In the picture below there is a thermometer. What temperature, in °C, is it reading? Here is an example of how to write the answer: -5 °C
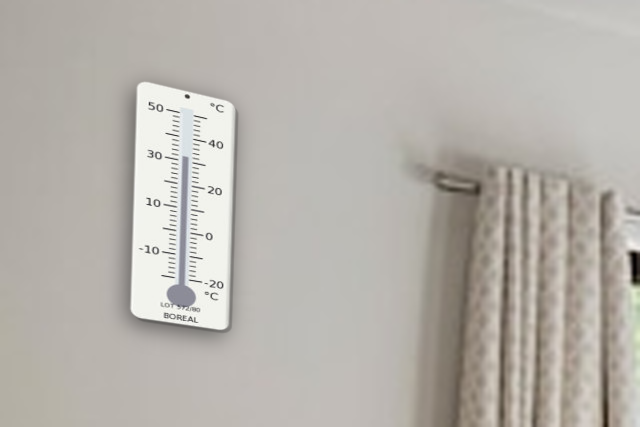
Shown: 32 °C
